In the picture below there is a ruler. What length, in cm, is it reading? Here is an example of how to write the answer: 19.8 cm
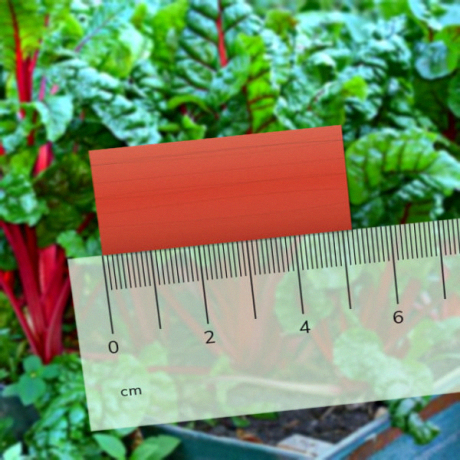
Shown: 5.2 cm
